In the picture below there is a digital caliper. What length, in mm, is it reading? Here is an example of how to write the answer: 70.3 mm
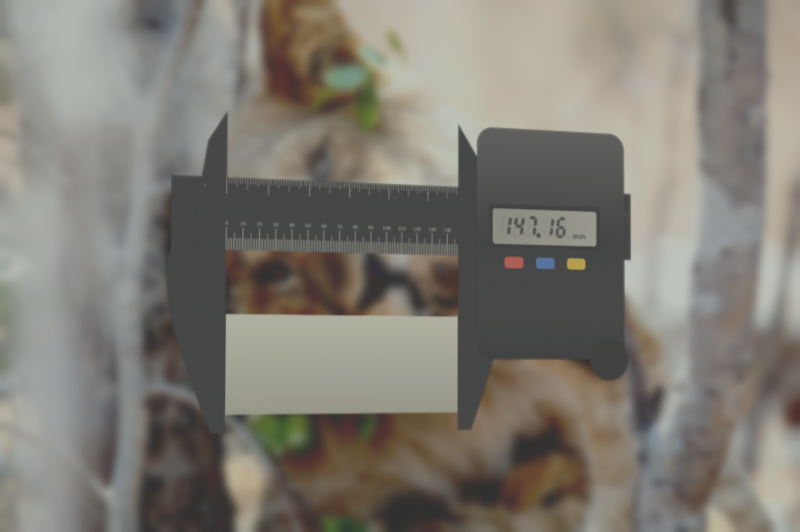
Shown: 147.16 mm
